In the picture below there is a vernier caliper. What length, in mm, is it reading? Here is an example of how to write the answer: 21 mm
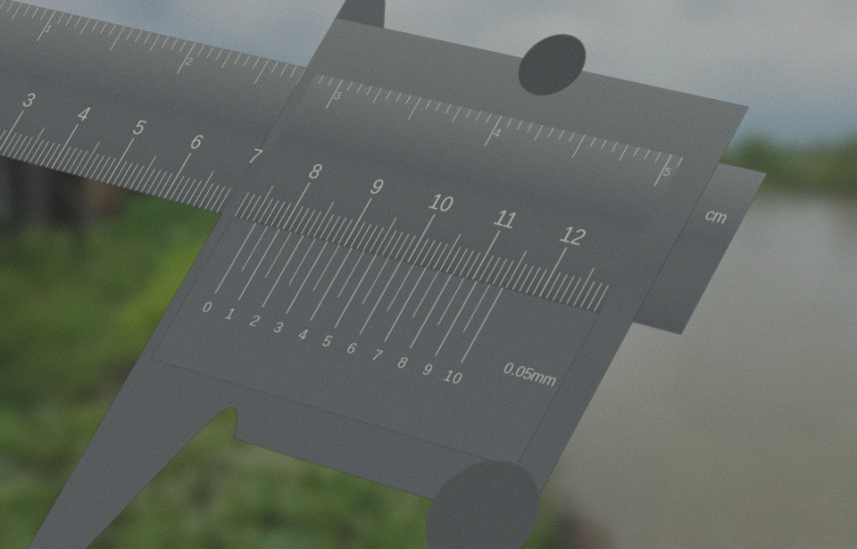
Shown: 75.6 mm
